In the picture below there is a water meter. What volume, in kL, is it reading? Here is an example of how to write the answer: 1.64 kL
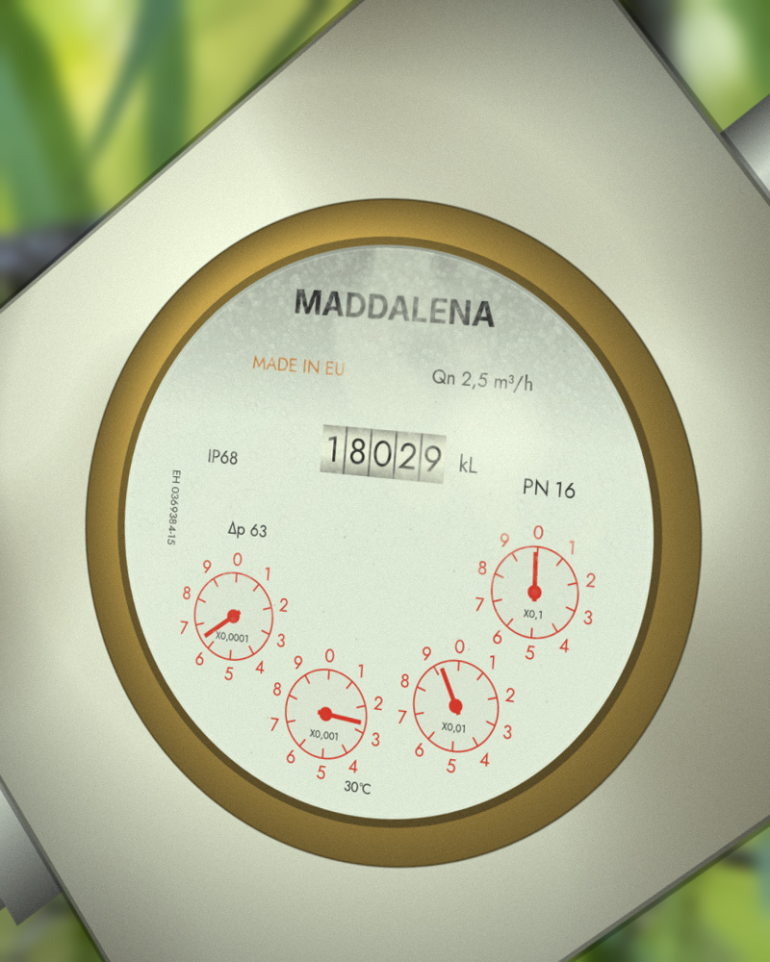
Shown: 18028.9926 kL
